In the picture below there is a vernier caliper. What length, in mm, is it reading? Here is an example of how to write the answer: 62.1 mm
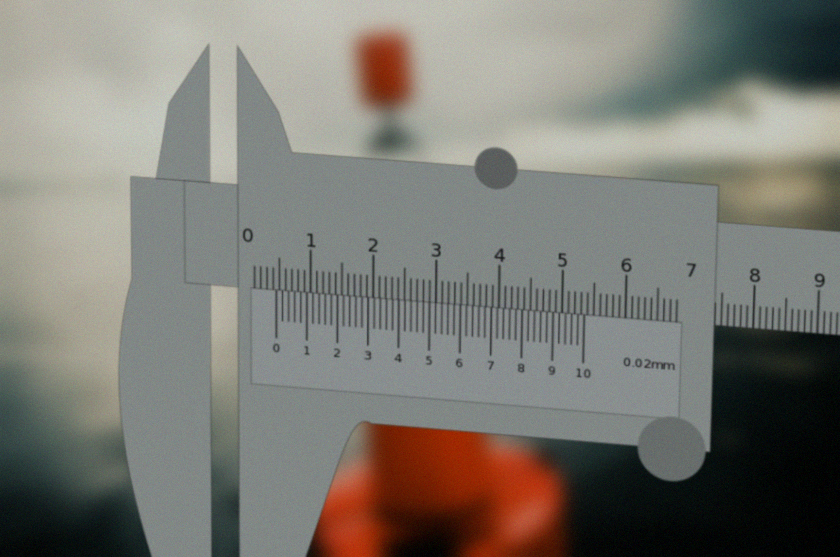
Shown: 4.5 mm
